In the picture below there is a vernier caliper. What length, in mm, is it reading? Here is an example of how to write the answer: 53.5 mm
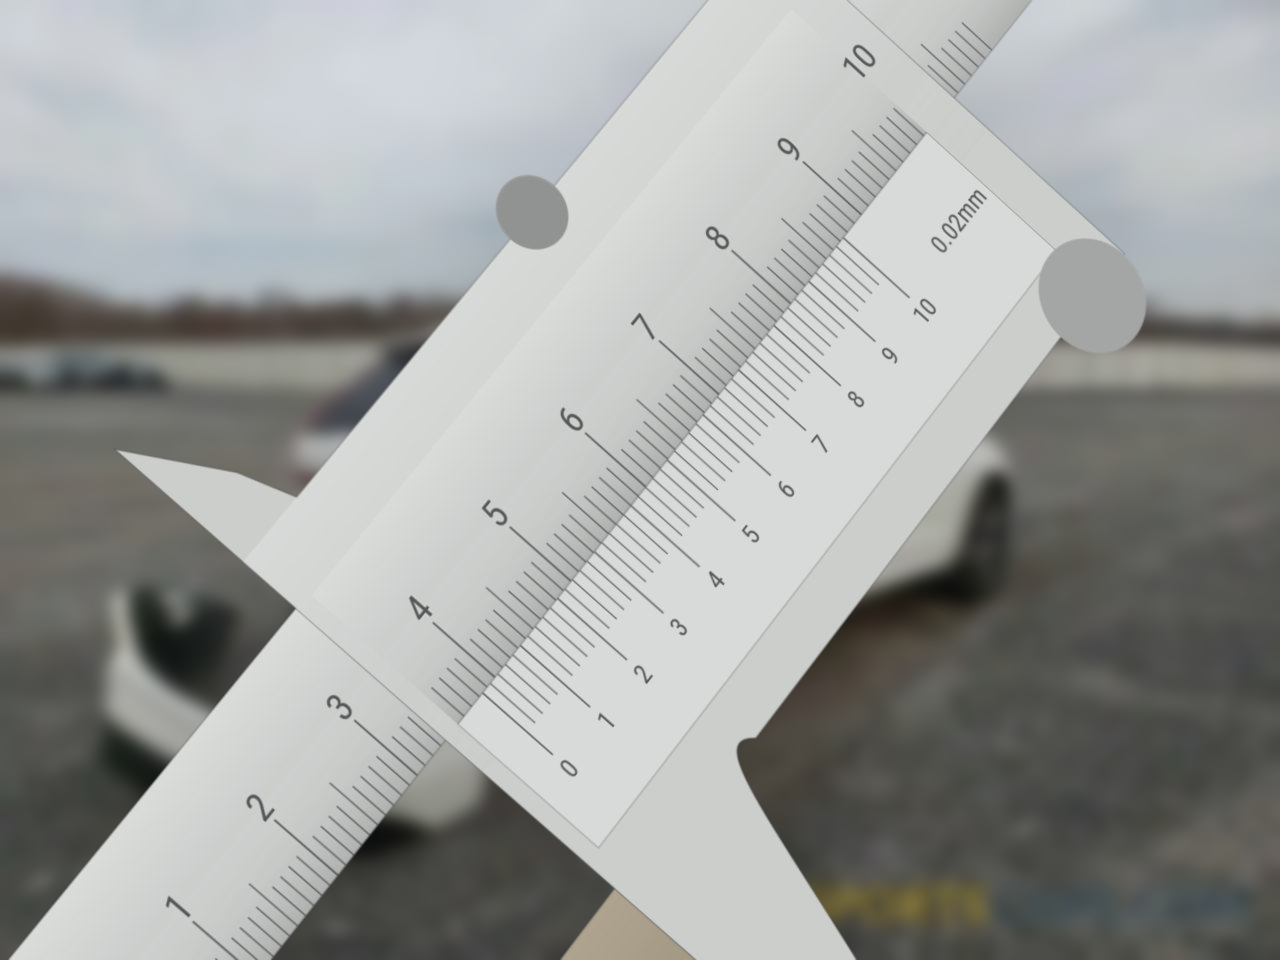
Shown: 38.4 mm
